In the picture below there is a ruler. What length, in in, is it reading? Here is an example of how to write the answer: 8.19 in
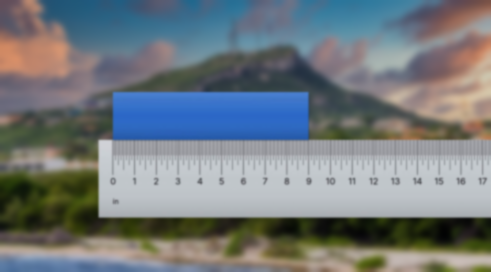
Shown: 9 in
